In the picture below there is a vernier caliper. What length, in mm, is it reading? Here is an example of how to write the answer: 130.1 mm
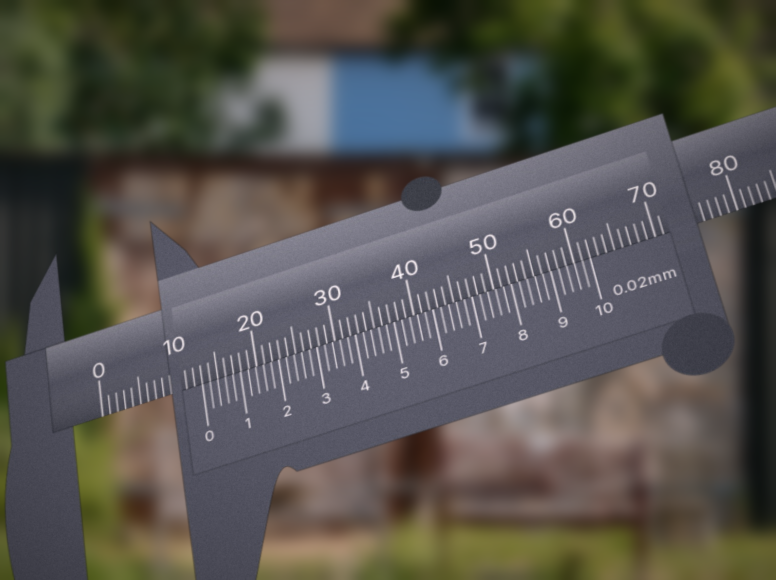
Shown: 13.0 mm
